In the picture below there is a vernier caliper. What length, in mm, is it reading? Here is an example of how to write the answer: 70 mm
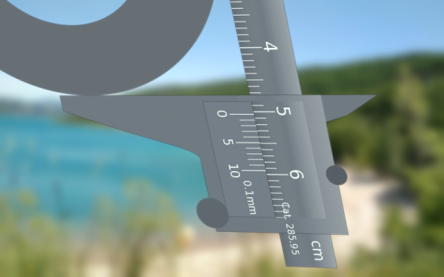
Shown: 50.4 mm
